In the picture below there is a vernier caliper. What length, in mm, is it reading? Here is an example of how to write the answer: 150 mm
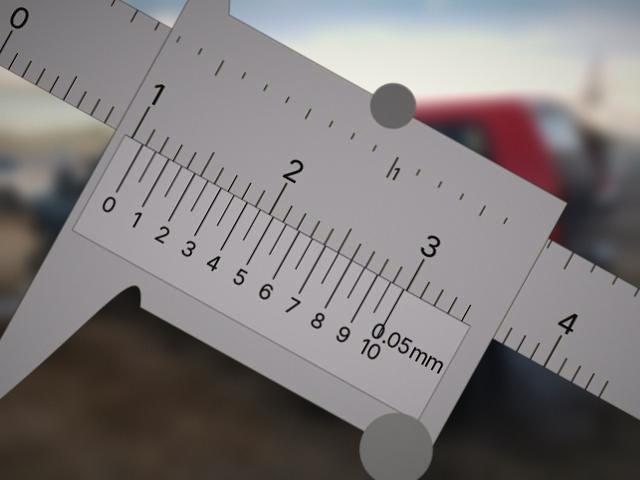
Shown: 10.8 mm
